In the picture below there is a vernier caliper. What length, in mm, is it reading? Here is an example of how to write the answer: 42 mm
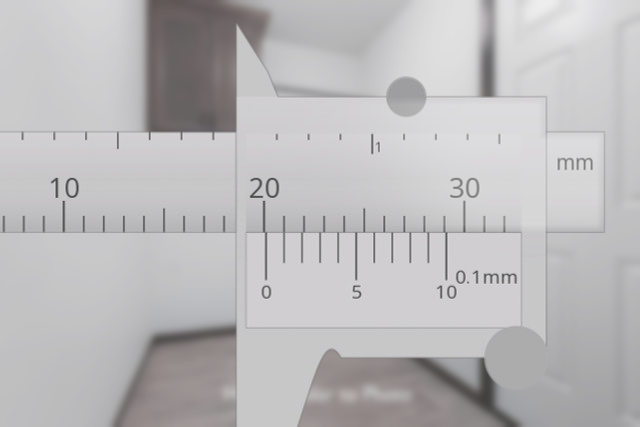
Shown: 20.1 mm
